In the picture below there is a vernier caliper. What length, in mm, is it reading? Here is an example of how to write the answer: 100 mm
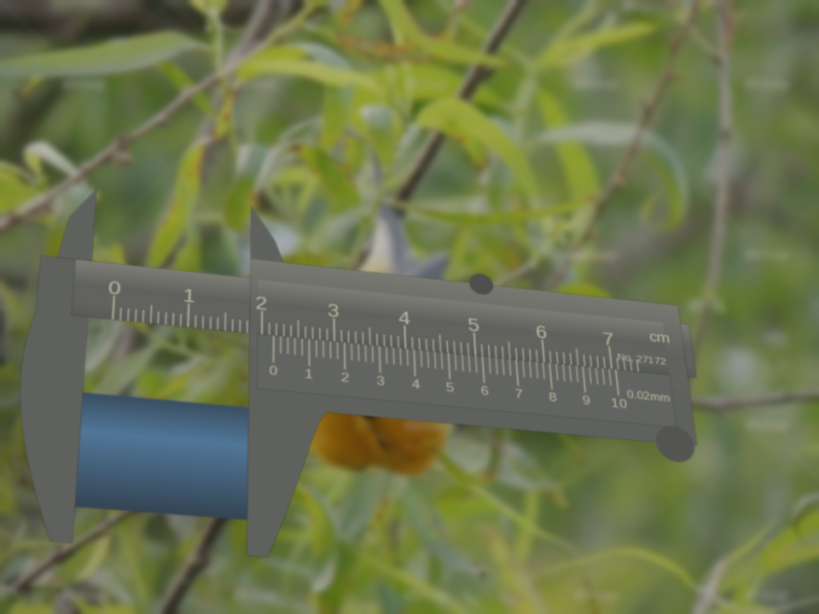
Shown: 21.6 mm
